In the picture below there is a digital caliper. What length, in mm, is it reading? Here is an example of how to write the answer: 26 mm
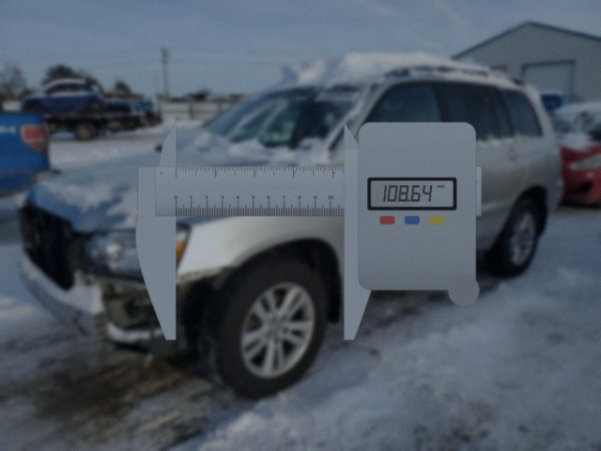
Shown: 108.64 mm
